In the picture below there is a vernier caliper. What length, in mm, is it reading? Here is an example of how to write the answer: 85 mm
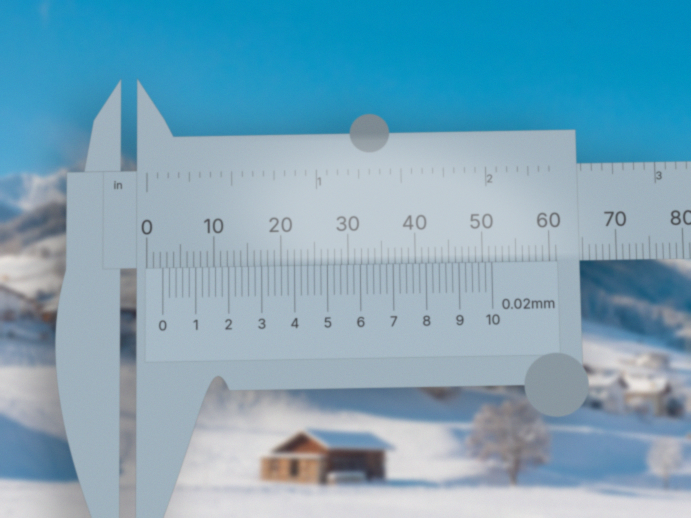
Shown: 2.4 mm
